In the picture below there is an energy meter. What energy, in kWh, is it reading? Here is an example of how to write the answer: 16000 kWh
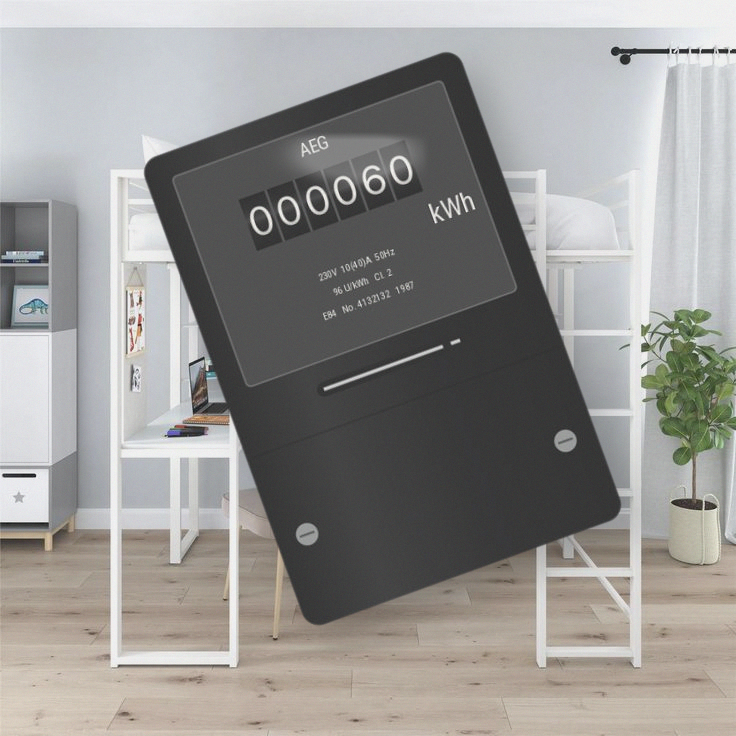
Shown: 60 kWh
